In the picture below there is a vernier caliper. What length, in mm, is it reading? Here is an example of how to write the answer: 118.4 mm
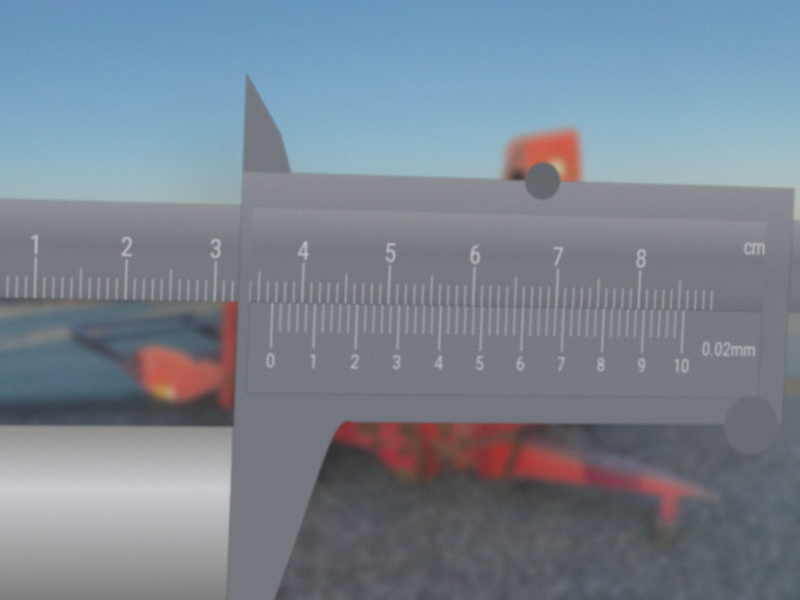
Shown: 36.6 mm
